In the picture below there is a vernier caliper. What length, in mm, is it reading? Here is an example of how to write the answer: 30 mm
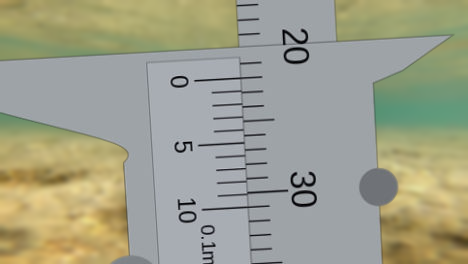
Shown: 22.0 mm
